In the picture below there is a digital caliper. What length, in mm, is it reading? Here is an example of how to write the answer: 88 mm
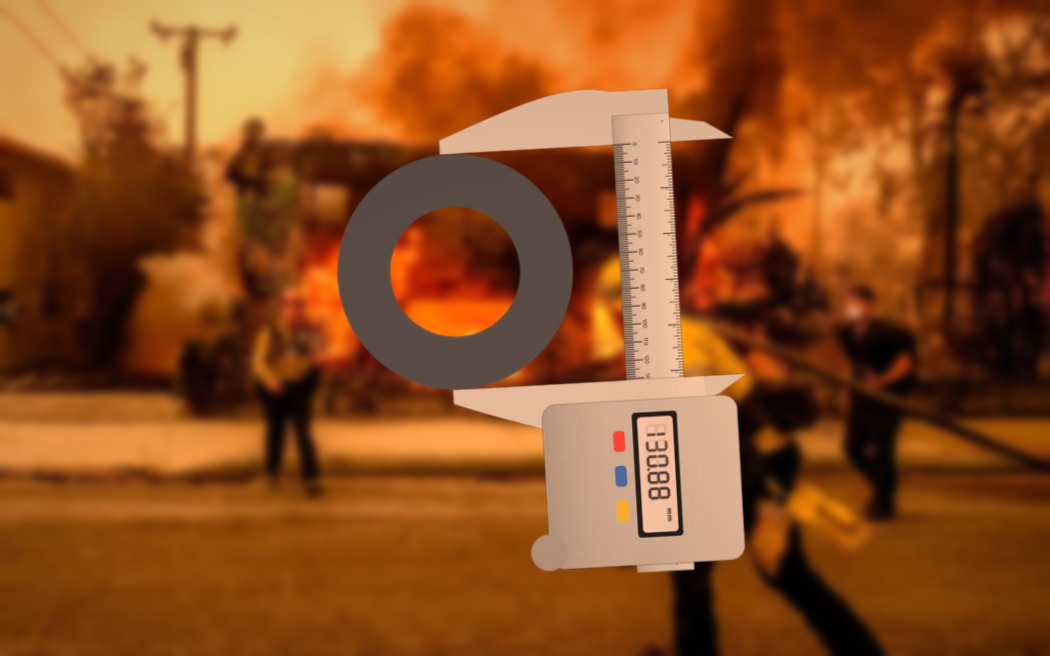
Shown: 130.88 mm
